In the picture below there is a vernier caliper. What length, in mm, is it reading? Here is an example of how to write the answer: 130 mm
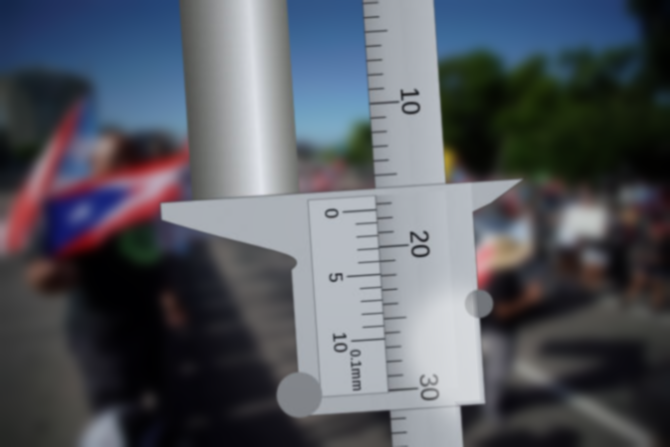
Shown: 17.4 mm
